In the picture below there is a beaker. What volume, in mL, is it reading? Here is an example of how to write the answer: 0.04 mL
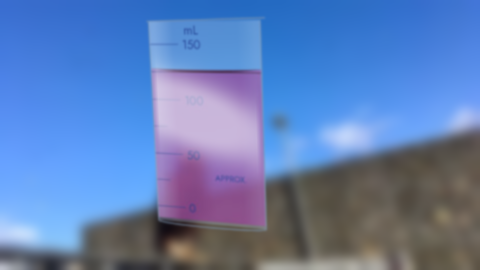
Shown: 125 mL
